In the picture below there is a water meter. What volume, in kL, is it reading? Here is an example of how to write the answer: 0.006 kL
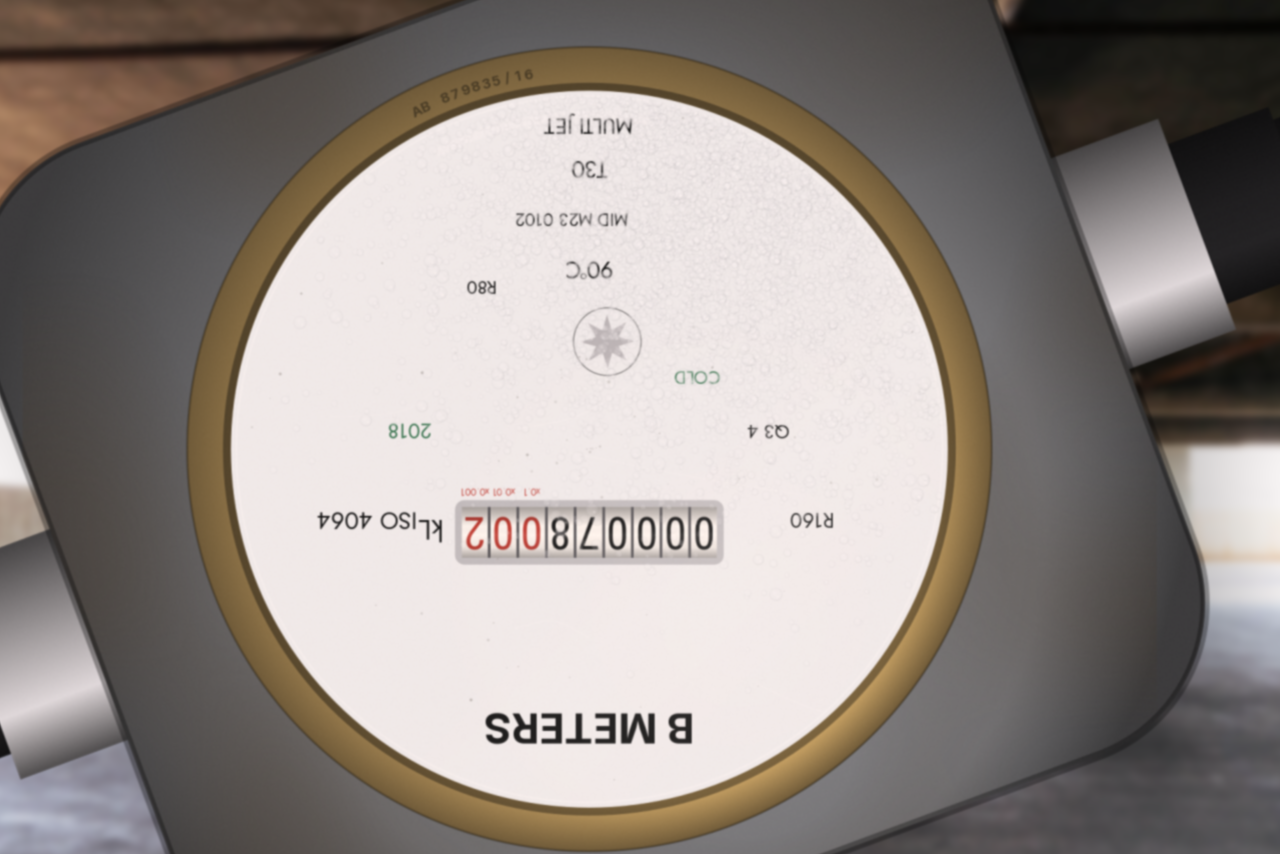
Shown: 78.002 kL
